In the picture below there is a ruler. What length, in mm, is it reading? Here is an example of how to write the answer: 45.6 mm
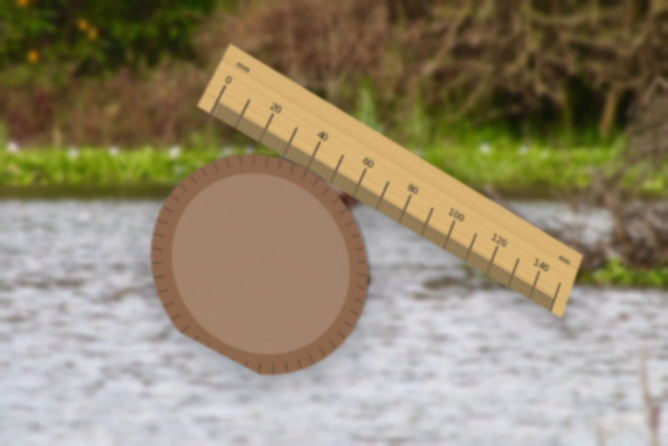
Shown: 80 mm
